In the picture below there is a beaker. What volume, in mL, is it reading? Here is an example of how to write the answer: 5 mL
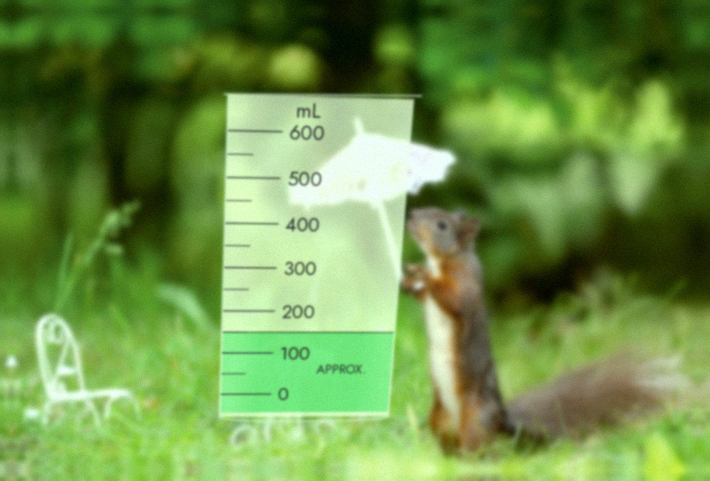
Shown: 150 mL
